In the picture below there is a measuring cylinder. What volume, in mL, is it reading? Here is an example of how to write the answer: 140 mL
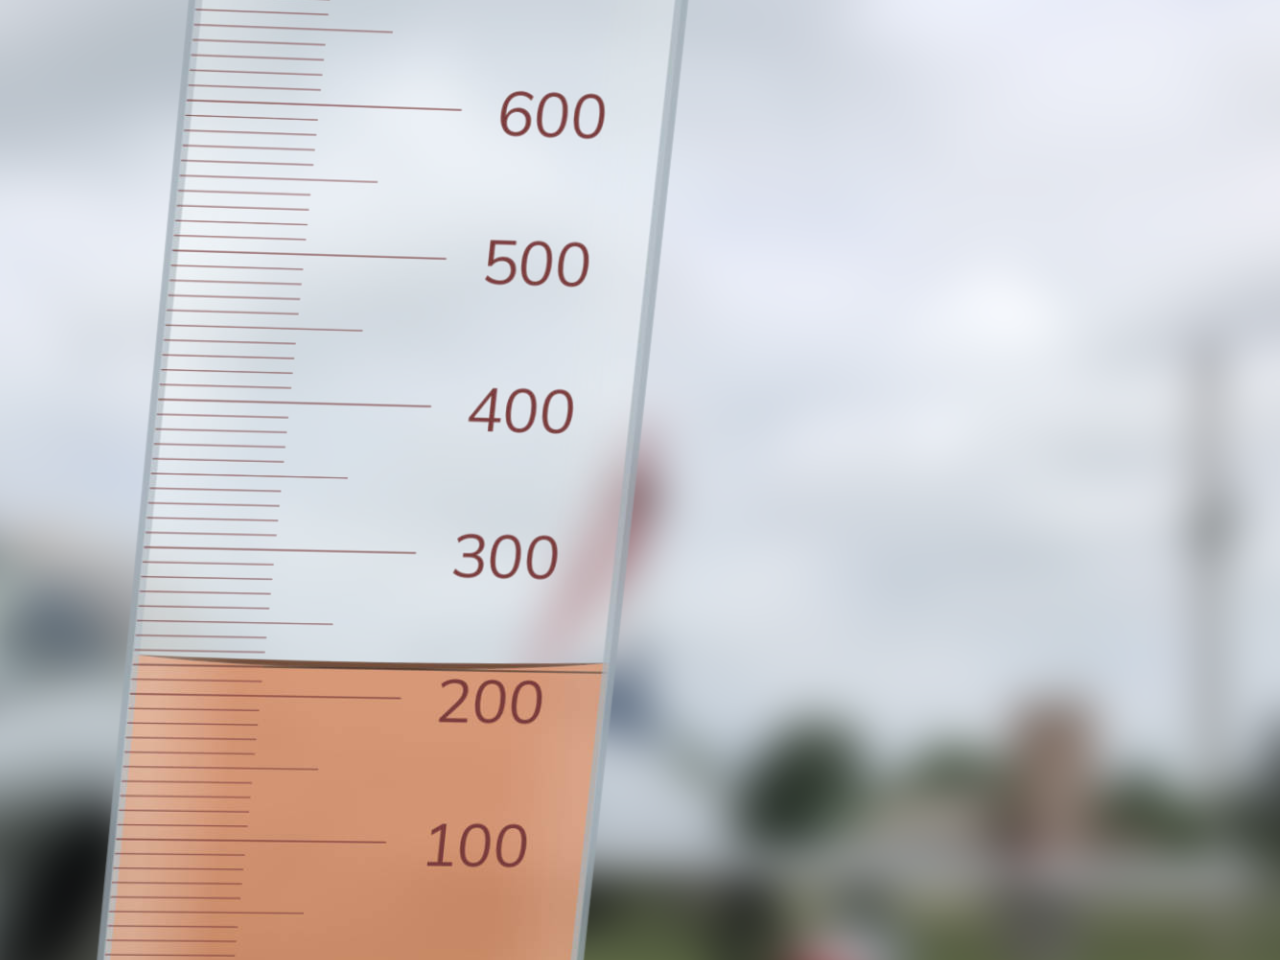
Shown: 220 mL
